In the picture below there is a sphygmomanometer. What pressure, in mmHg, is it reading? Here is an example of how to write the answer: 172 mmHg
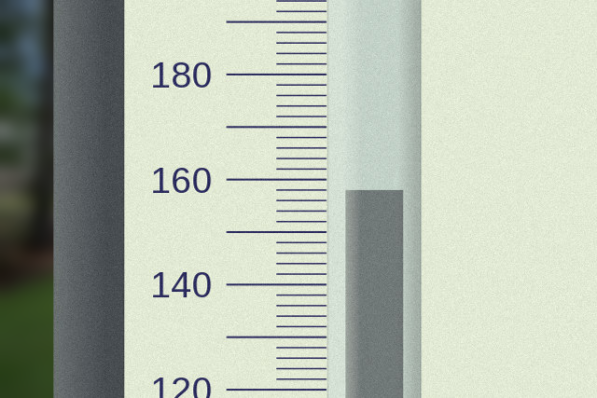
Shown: 158 mmHg
